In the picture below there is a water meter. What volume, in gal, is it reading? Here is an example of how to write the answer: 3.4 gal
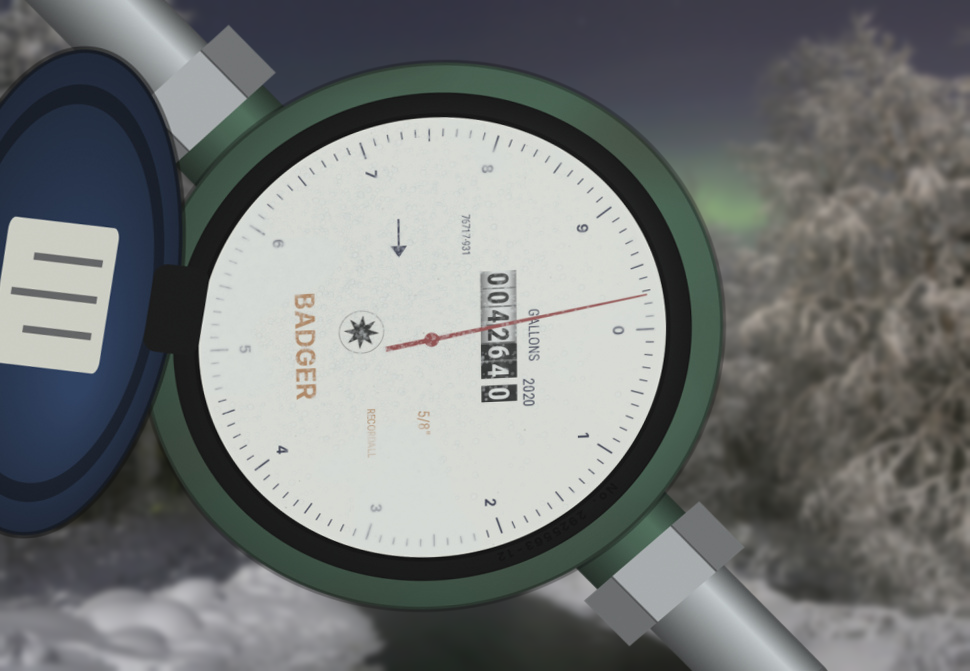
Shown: 42639.7 gal
